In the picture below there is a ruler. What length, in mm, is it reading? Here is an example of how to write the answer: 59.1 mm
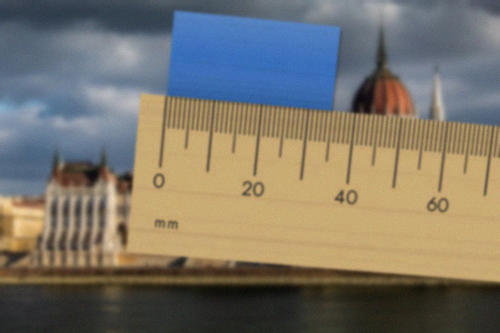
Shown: 35 mm
